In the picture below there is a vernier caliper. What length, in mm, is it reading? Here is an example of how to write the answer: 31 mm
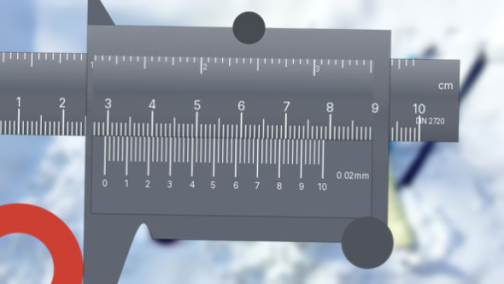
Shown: 29.5 mm
